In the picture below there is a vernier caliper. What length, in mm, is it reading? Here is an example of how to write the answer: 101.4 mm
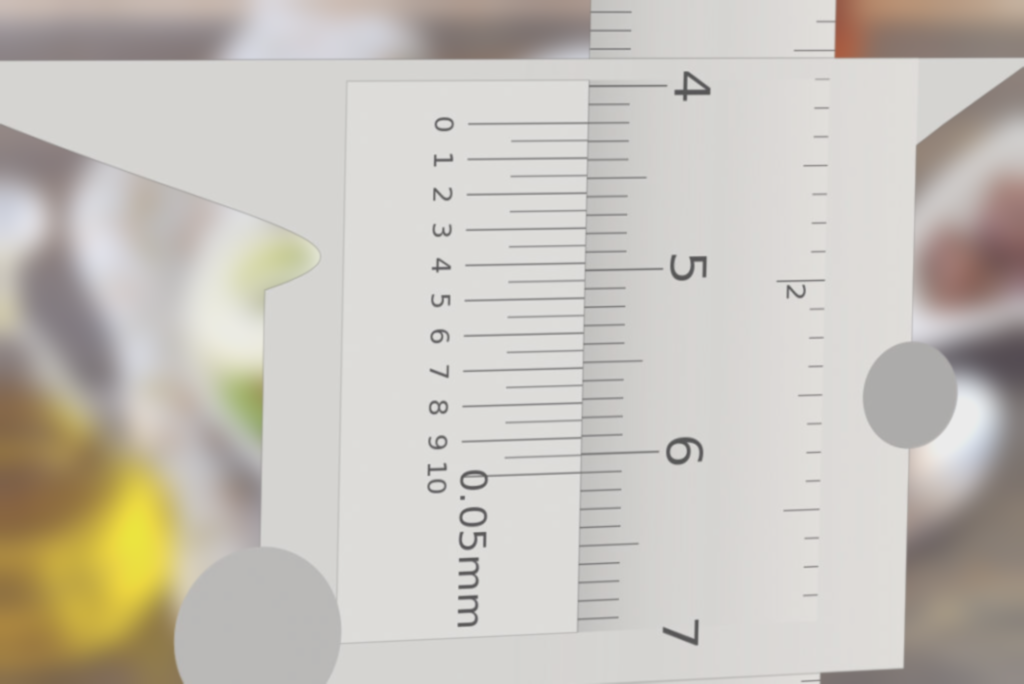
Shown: 42.0 mm
